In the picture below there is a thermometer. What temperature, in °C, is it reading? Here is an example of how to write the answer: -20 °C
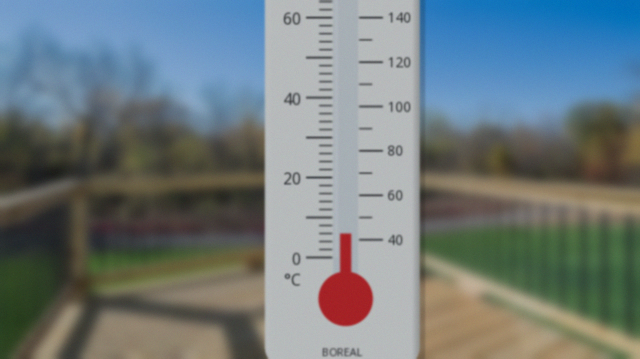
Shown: 6 °C
